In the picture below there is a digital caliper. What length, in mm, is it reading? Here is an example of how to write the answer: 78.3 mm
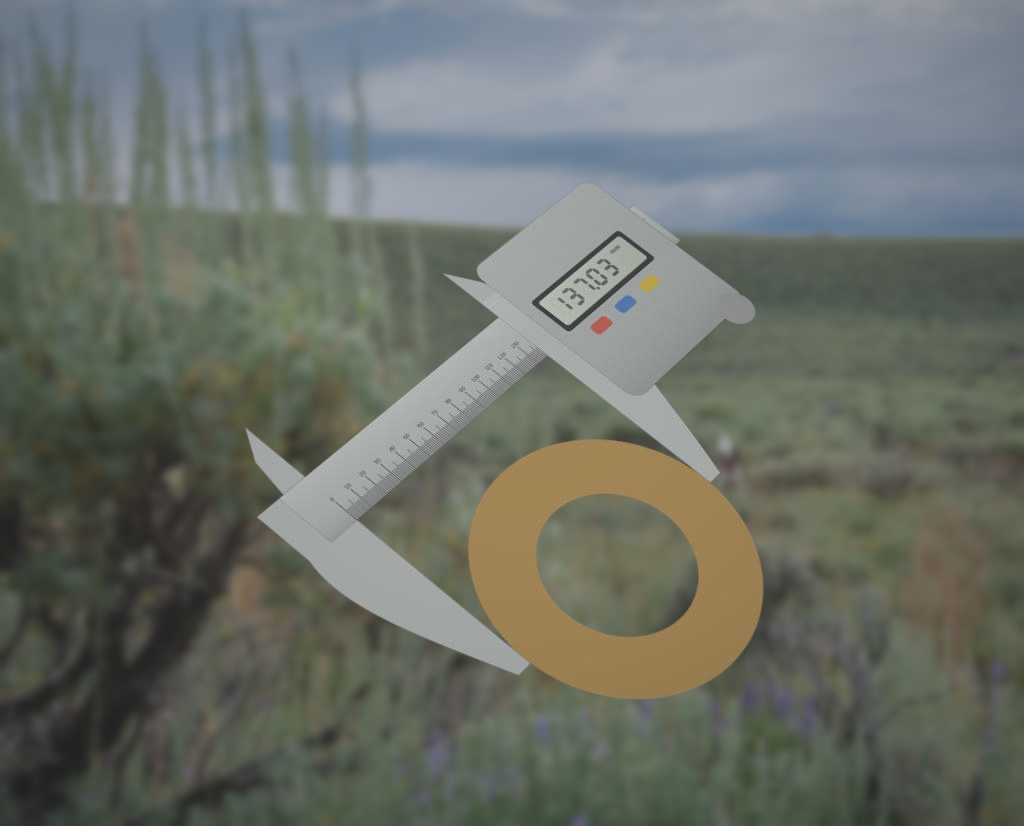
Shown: 137.03 mm
